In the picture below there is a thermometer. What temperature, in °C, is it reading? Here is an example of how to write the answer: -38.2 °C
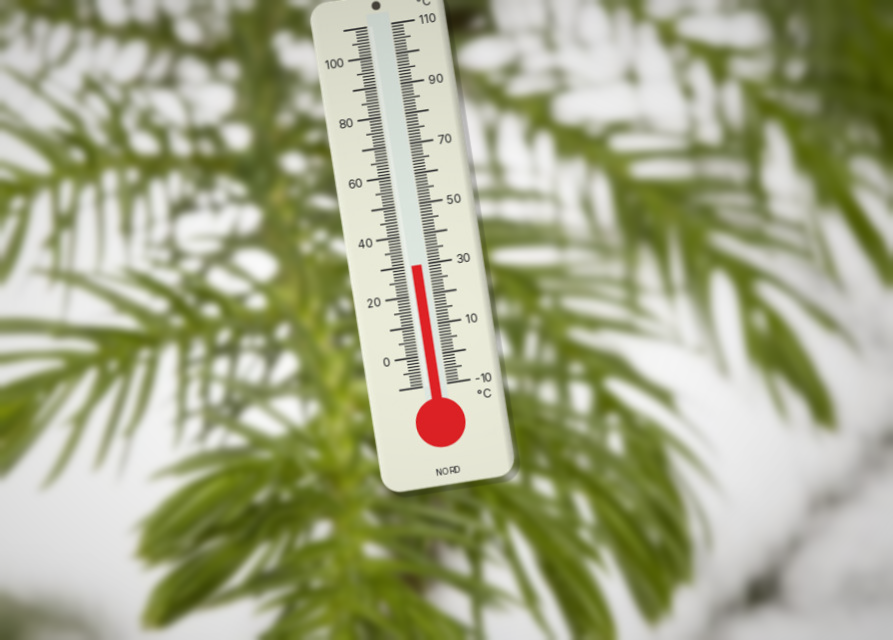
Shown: 30 °C
